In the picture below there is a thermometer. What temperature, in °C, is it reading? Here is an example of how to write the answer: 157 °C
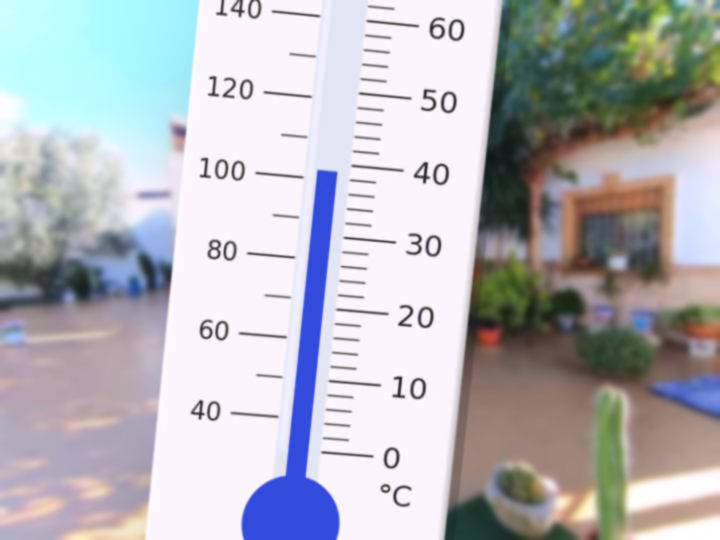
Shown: 39 °C
